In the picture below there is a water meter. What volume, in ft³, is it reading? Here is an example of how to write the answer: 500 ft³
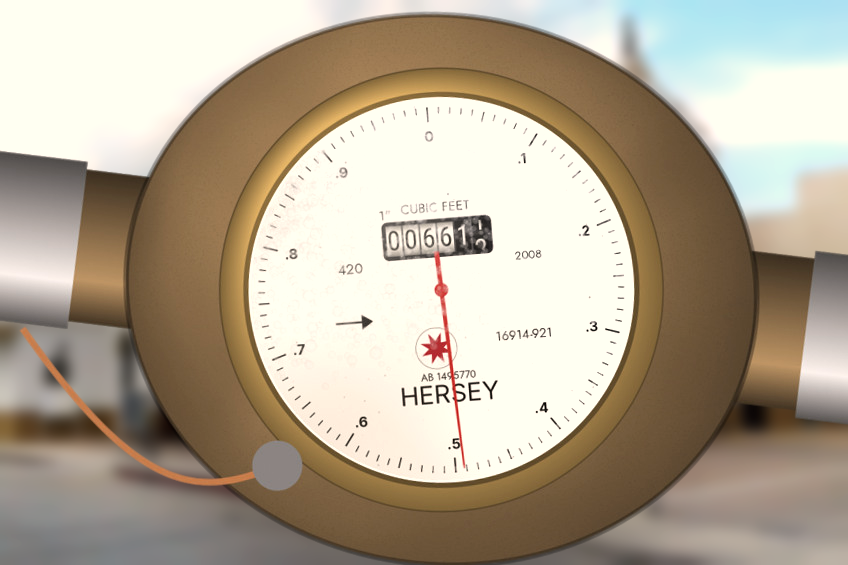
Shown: 6611.49 ft³
